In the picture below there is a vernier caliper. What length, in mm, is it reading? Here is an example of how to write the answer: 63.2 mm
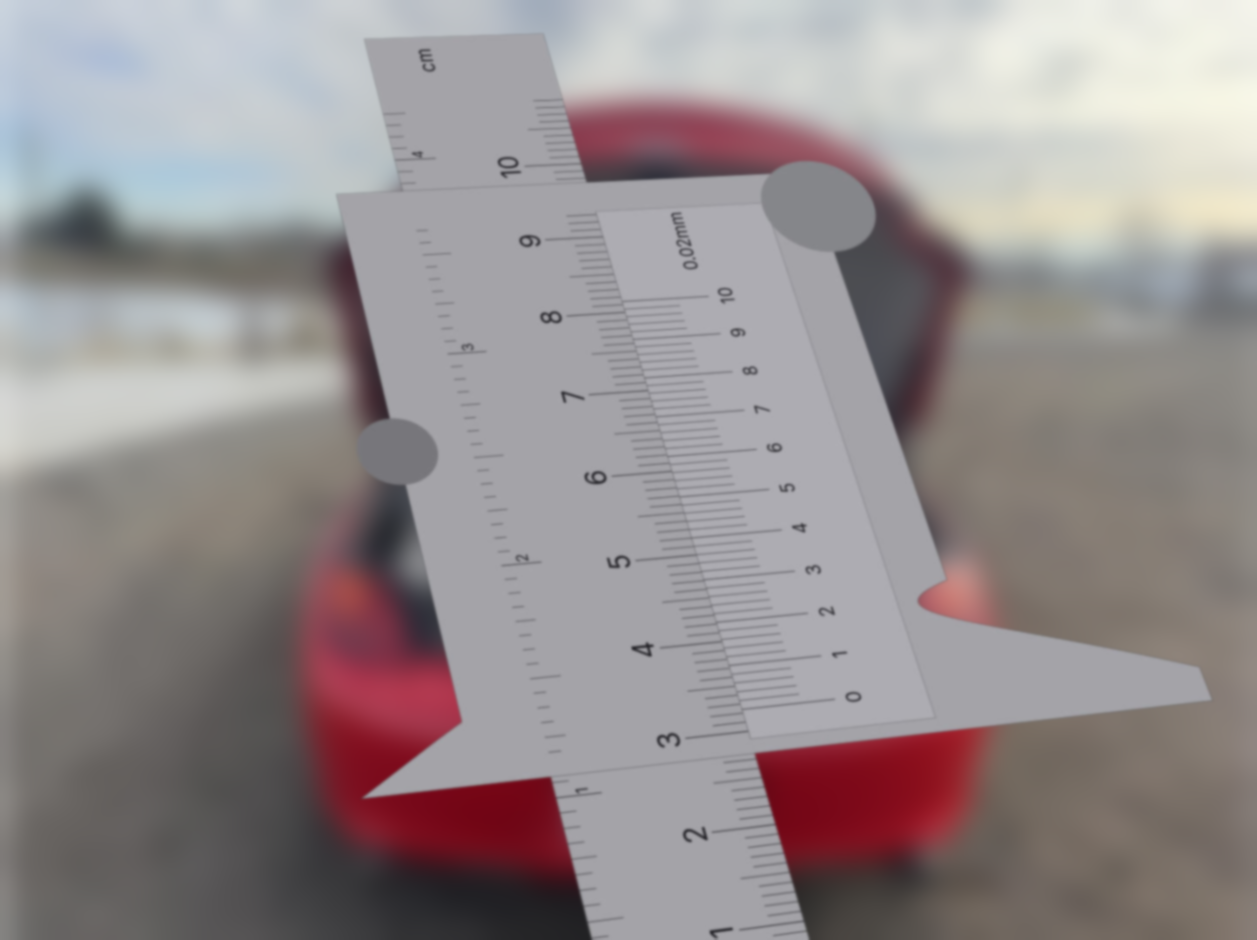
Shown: 32.4 mm
